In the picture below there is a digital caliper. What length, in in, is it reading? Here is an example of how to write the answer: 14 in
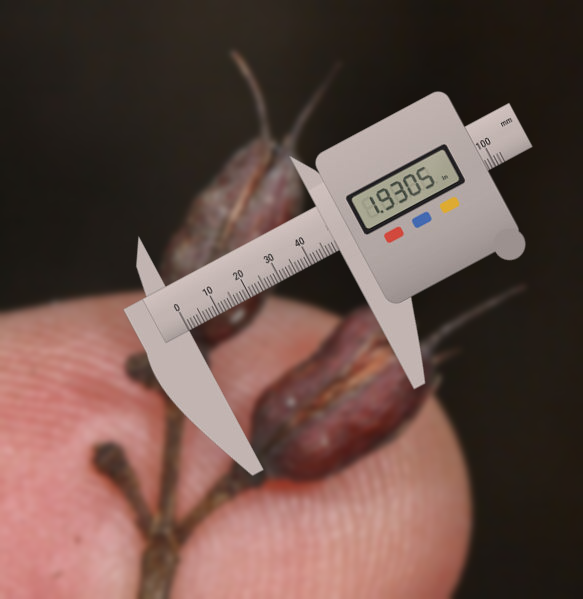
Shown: 1.9305 in
